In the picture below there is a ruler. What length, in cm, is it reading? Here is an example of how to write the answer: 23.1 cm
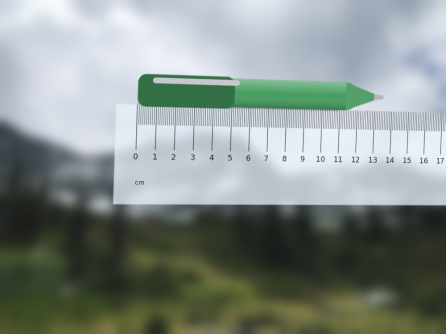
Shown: 13.5 cm
